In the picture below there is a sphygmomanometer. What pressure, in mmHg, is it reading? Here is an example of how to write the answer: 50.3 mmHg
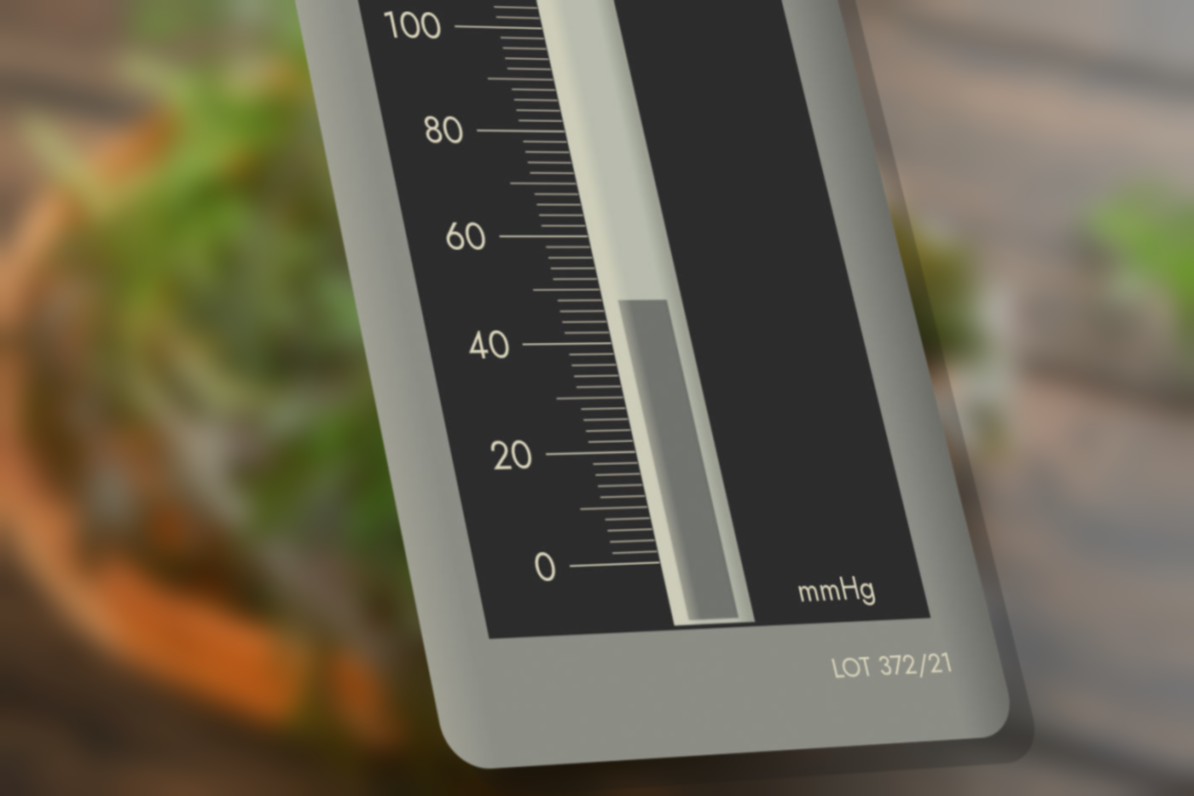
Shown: 48 mmHg
